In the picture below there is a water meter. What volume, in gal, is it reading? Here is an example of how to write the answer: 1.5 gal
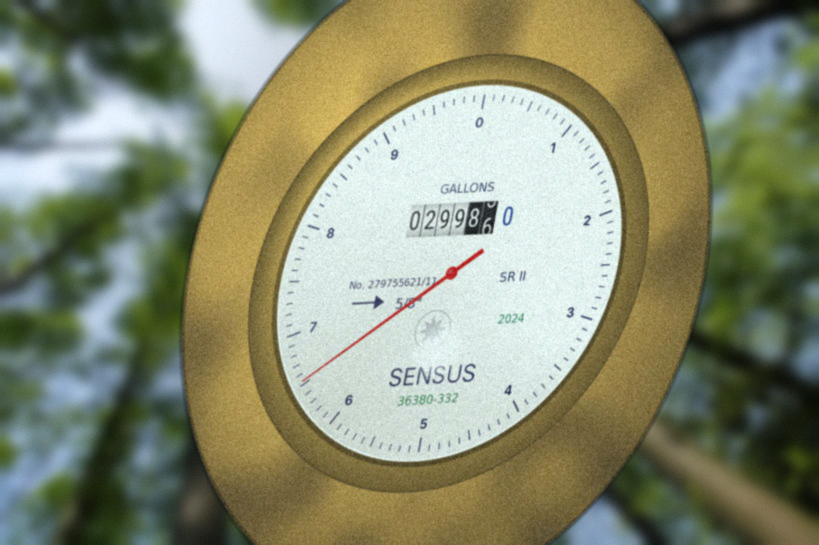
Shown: 299856.5 gal
